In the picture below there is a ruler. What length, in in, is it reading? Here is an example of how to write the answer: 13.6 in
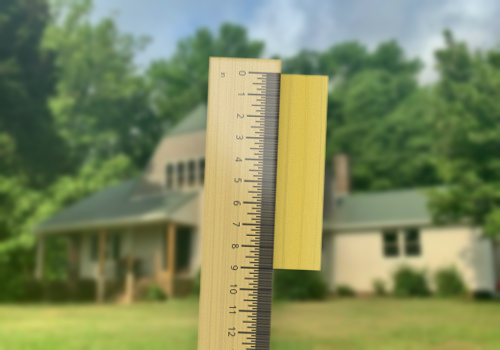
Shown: 9 in
